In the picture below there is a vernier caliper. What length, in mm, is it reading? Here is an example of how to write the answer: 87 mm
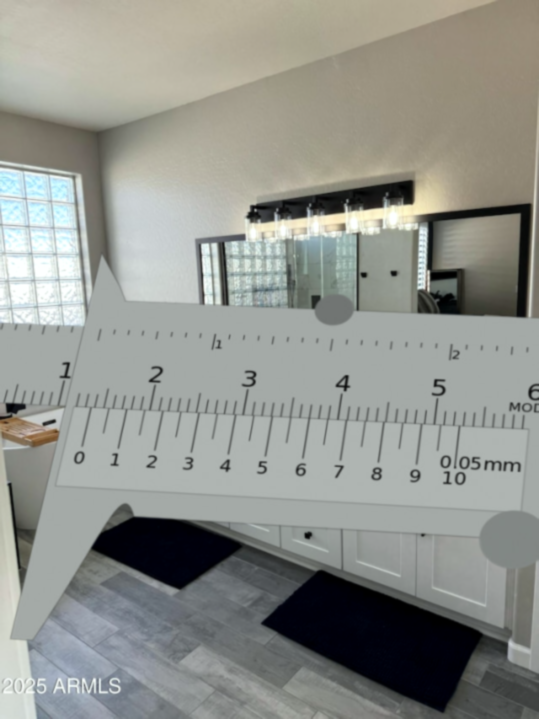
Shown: 13.6 mm
